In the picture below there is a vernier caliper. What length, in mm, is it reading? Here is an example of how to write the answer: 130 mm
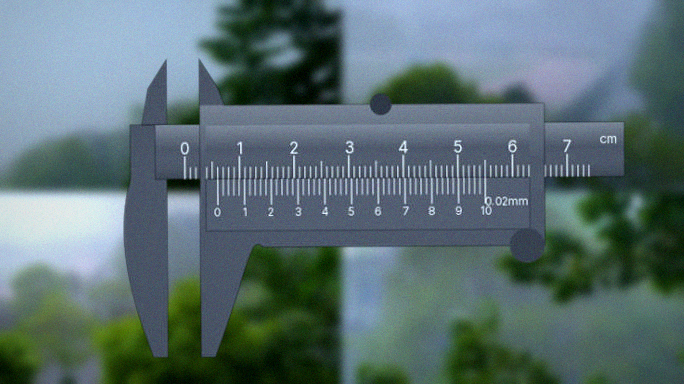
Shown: 6.0 mm
